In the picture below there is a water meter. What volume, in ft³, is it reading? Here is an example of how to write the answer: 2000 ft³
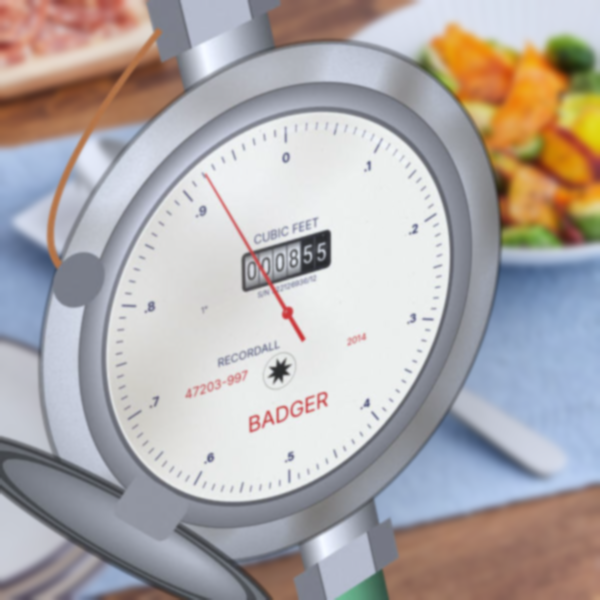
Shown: 854.92 ft³
